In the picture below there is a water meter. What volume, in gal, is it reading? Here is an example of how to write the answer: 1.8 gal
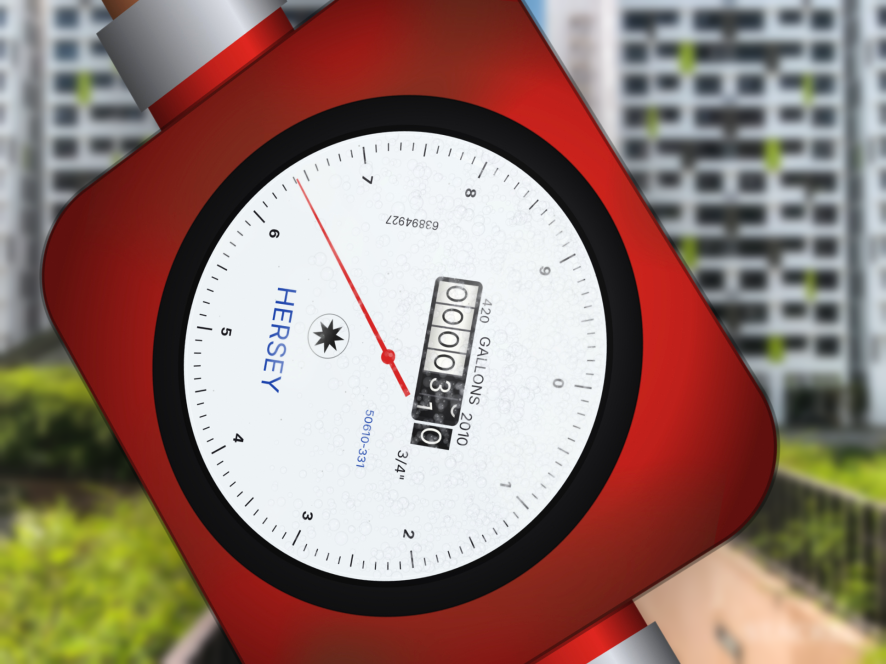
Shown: 306.4 gal
